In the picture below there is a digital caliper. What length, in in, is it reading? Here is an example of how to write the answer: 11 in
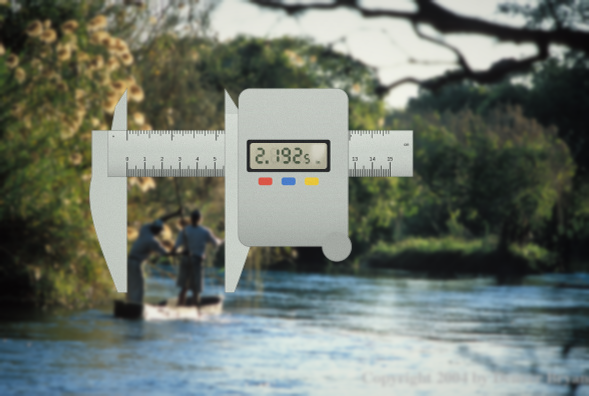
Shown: 2.1925 in
